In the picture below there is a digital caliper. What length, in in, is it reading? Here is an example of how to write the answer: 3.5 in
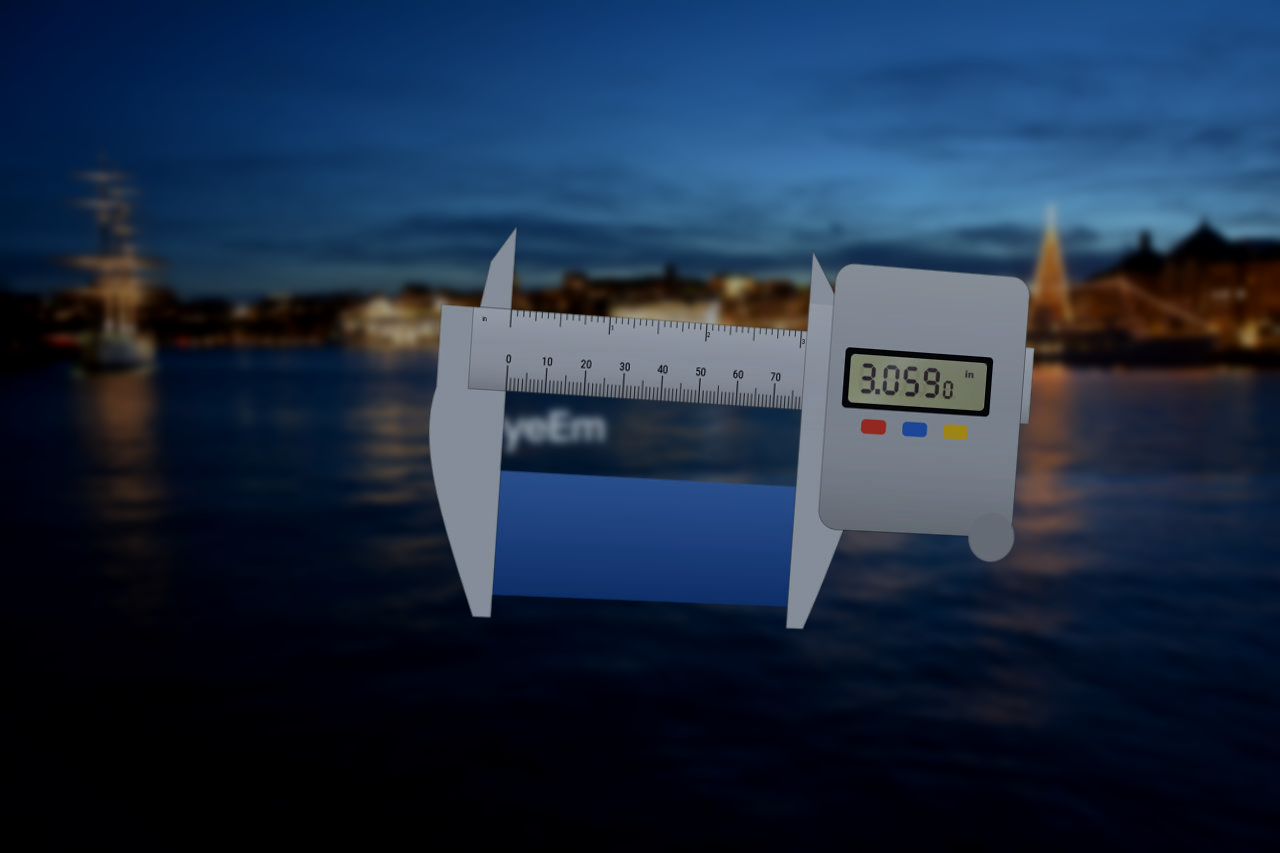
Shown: 3.0590 in
